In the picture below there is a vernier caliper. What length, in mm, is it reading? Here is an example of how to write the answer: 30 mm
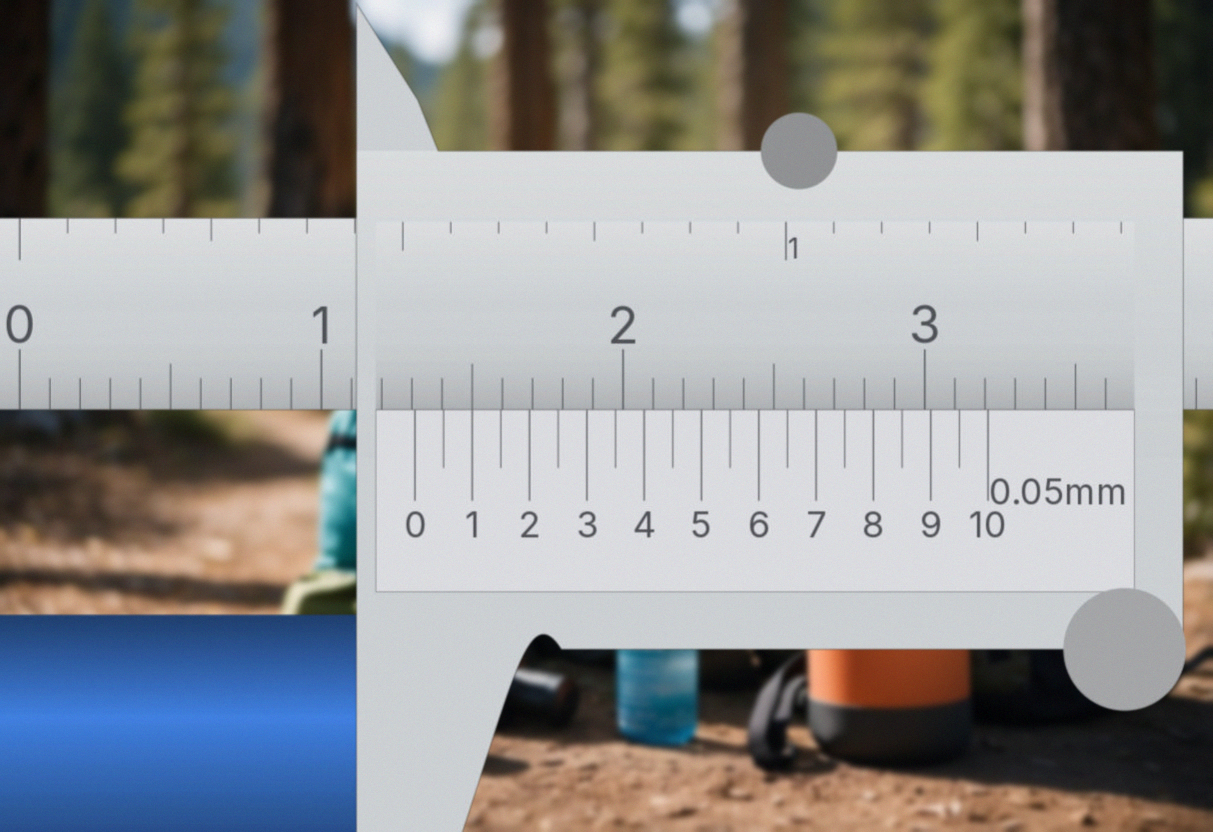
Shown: 13.10 mm
